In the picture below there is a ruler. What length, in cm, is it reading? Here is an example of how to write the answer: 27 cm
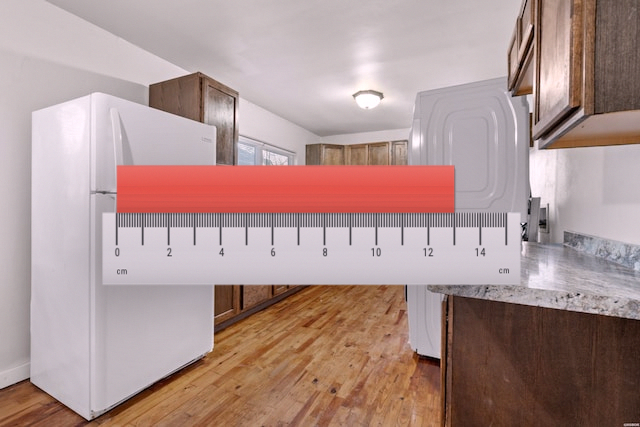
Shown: 13 cm
